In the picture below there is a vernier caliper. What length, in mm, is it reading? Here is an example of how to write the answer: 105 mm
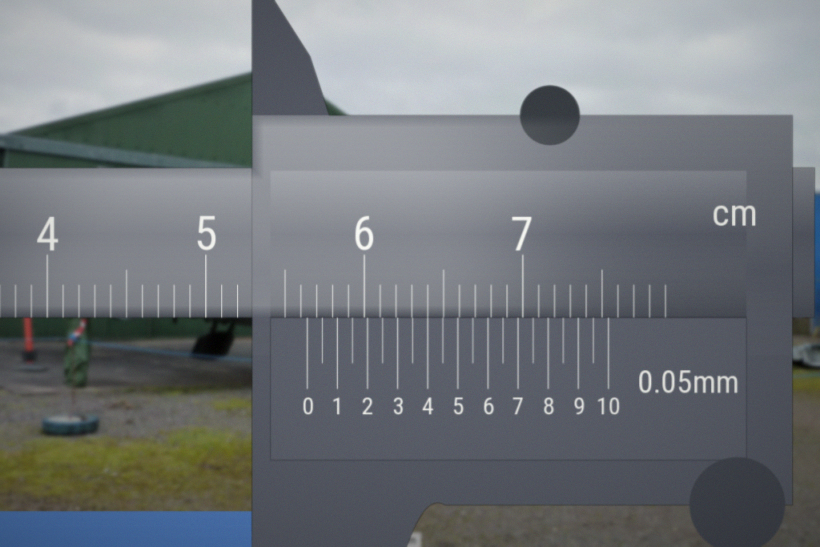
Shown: 56.4 mm
